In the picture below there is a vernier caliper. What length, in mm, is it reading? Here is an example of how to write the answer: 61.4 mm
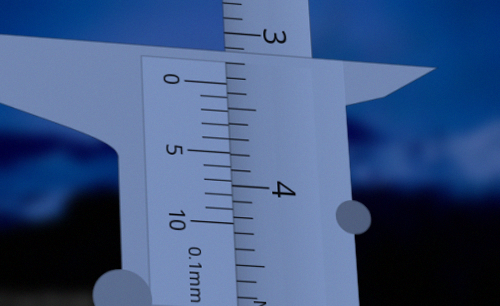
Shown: 33.4 mm
